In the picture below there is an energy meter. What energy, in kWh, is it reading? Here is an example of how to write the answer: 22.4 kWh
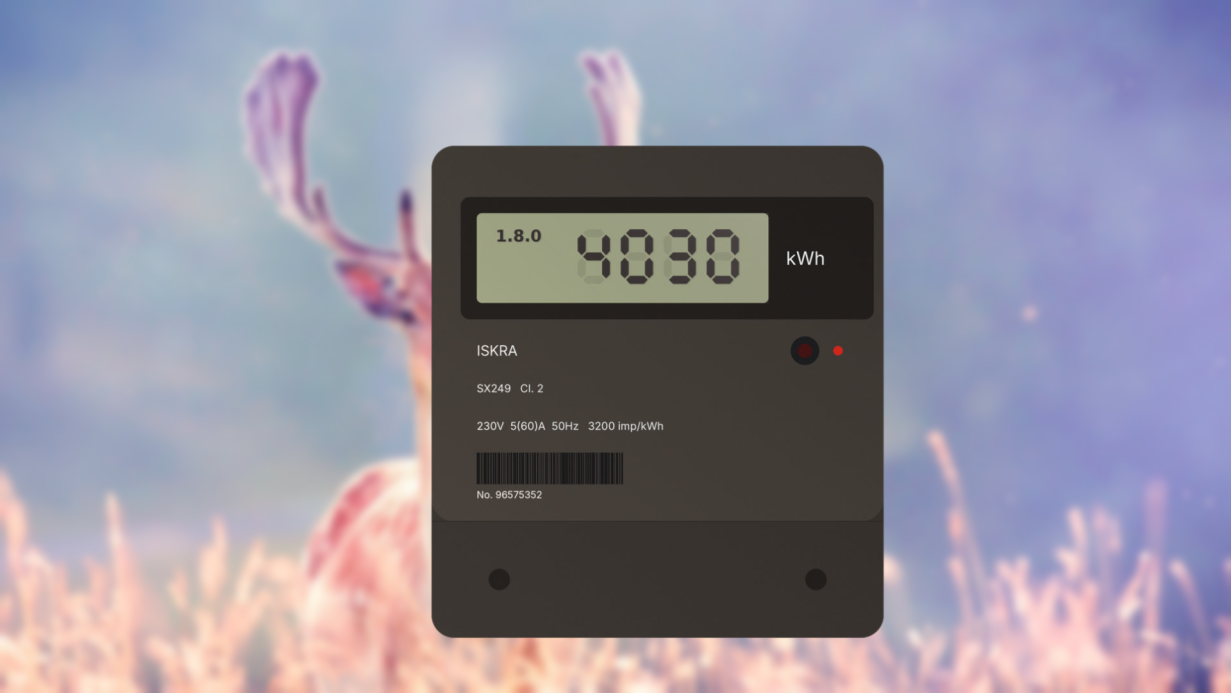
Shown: 4030 kWh
